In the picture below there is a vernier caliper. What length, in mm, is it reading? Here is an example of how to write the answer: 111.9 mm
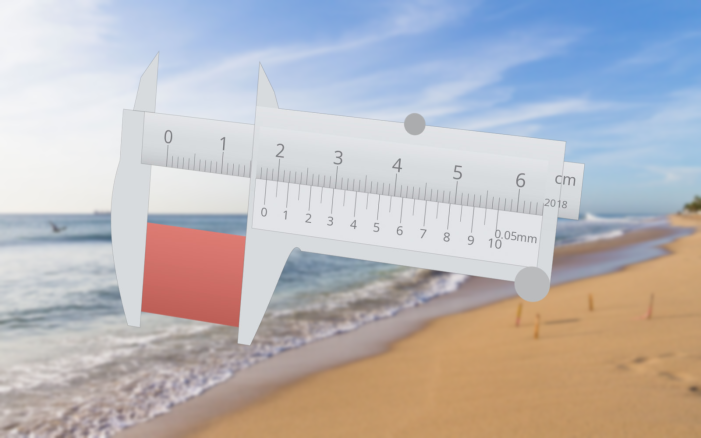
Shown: 18.0 mm
